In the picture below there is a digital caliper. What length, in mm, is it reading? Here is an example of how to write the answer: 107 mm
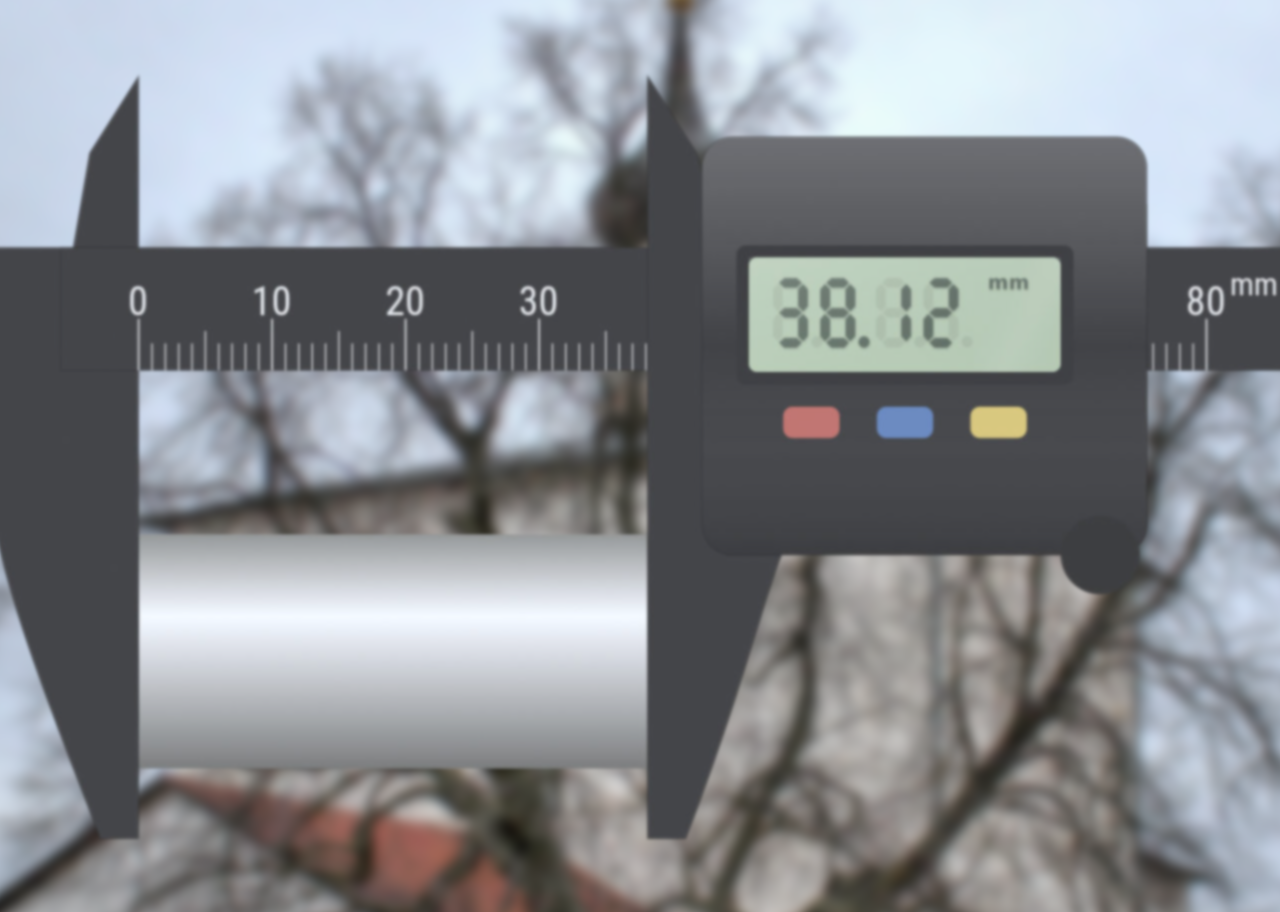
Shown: 38.12 mm
